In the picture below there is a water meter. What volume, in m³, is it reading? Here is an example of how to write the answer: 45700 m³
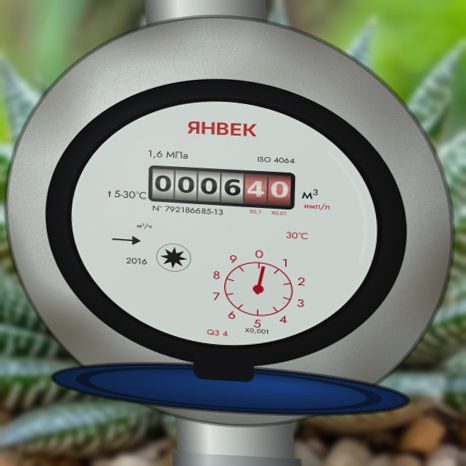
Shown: 6.400 m³
